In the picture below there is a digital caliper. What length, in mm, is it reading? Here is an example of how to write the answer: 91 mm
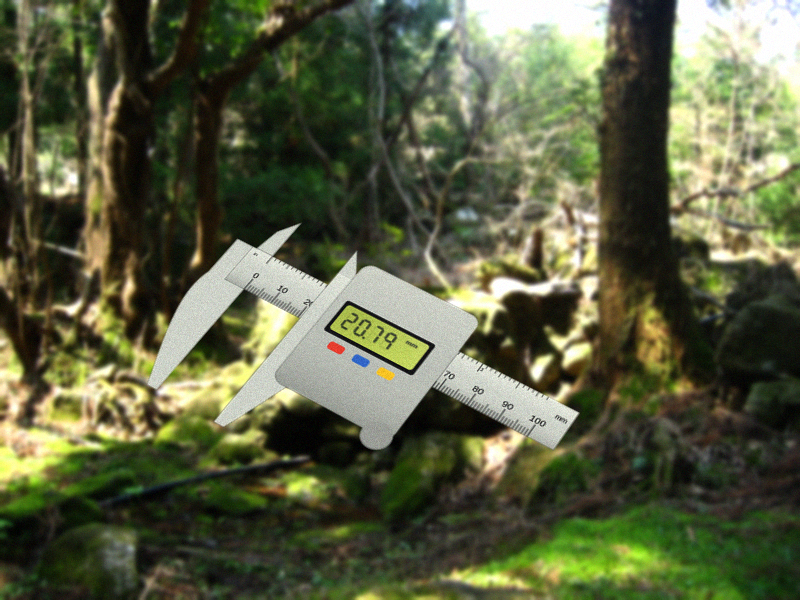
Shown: 20.79 mm
